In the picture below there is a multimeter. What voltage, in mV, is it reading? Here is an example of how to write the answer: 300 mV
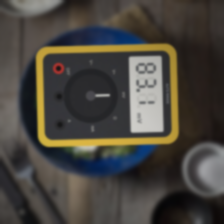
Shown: 83.1 mV
